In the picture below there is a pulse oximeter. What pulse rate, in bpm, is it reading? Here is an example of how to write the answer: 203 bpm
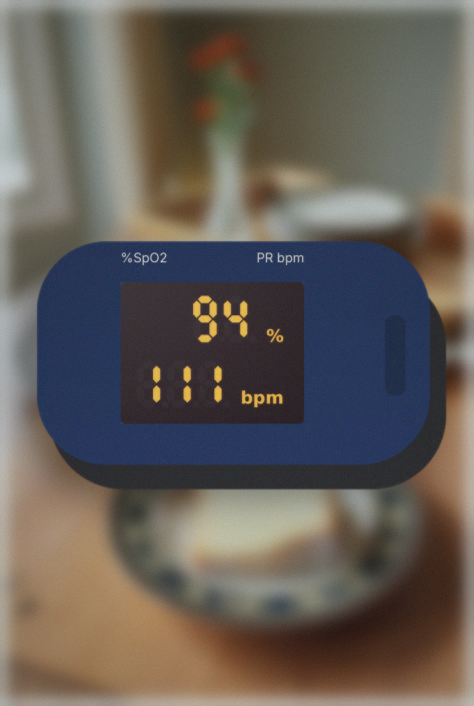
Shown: 111 bpm
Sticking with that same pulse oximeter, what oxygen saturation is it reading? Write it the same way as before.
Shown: 94 %
